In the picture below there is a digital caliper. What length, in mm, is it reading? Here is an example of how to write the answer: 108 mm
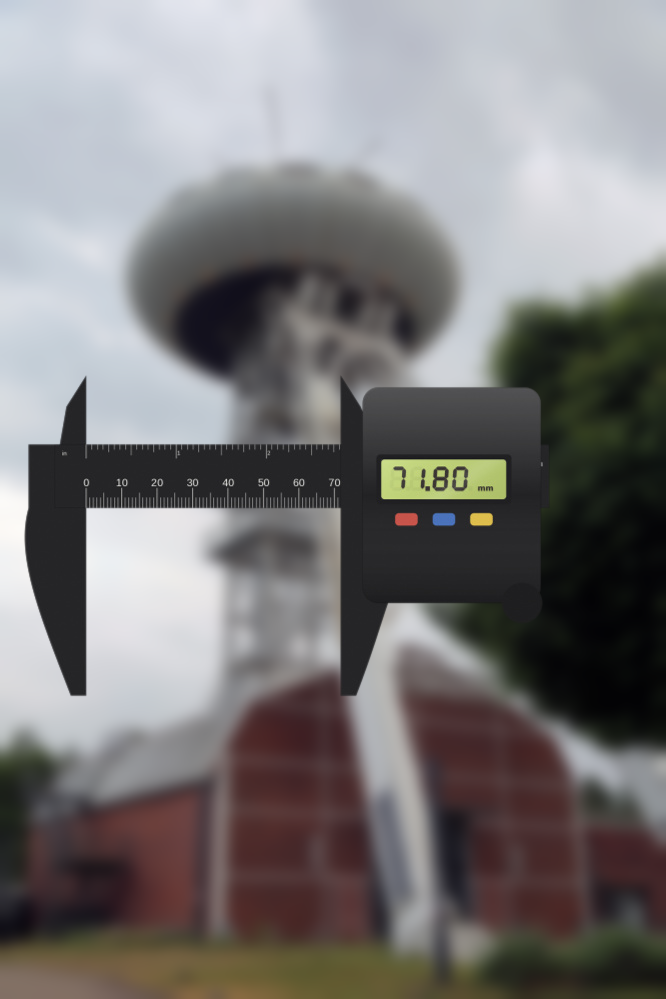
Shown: 71.80 mm
